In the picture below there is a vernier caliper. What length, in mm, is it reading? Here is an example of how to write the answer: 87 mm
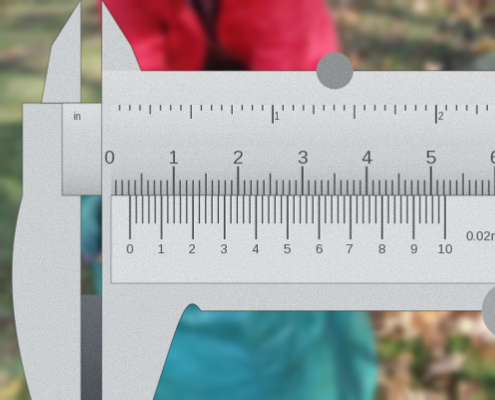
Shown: 3.2 mm
